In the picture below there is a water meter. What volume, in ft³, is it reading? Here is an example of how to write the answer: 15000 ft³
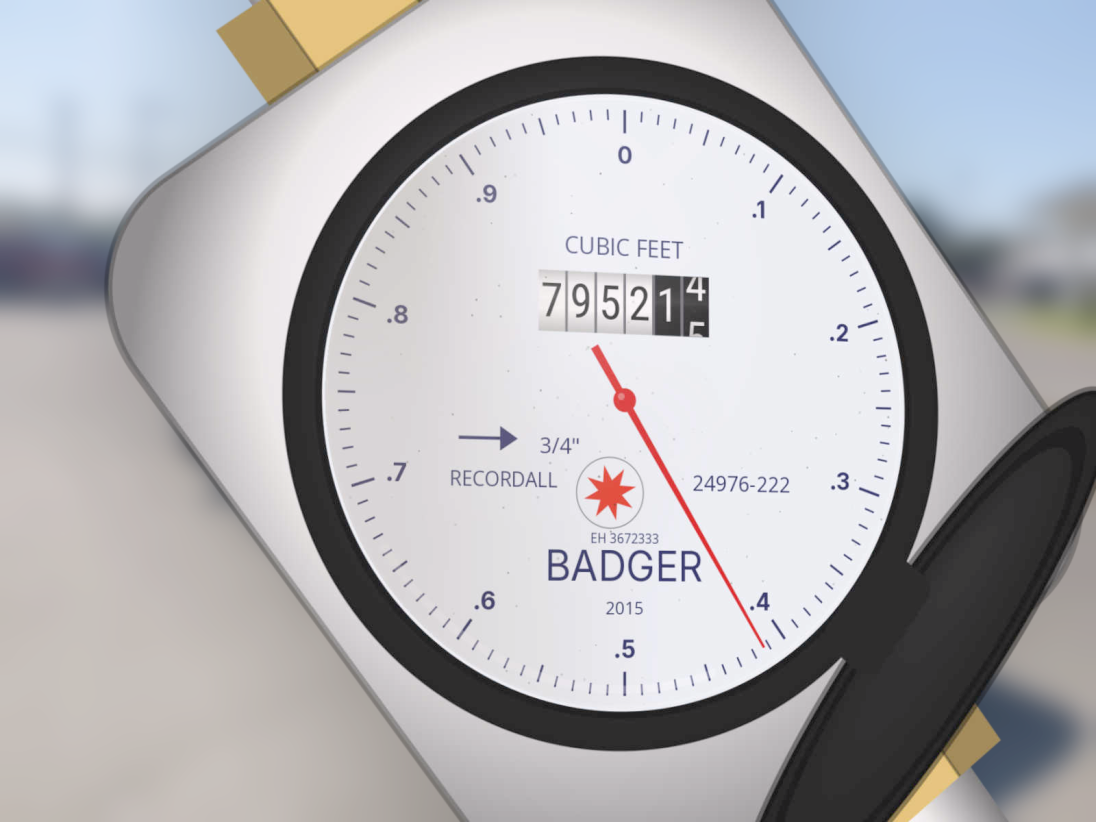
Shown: 795214.41 ft³
